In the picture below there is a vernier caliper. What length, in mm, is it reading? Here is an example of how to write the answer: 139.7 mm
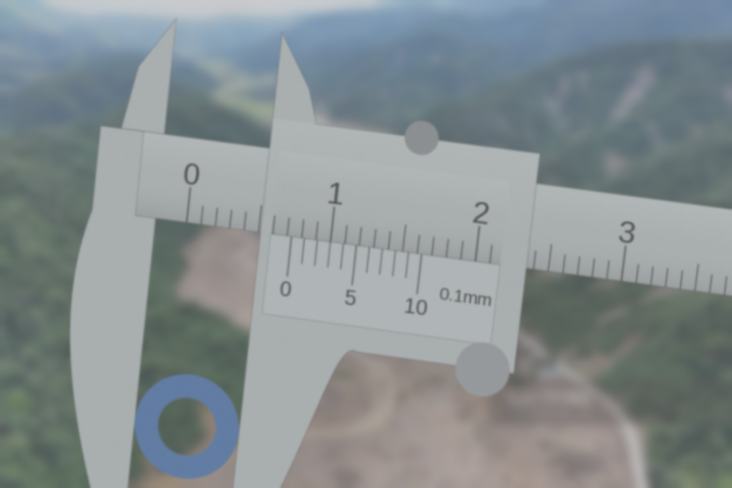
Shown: 7.3 mm
